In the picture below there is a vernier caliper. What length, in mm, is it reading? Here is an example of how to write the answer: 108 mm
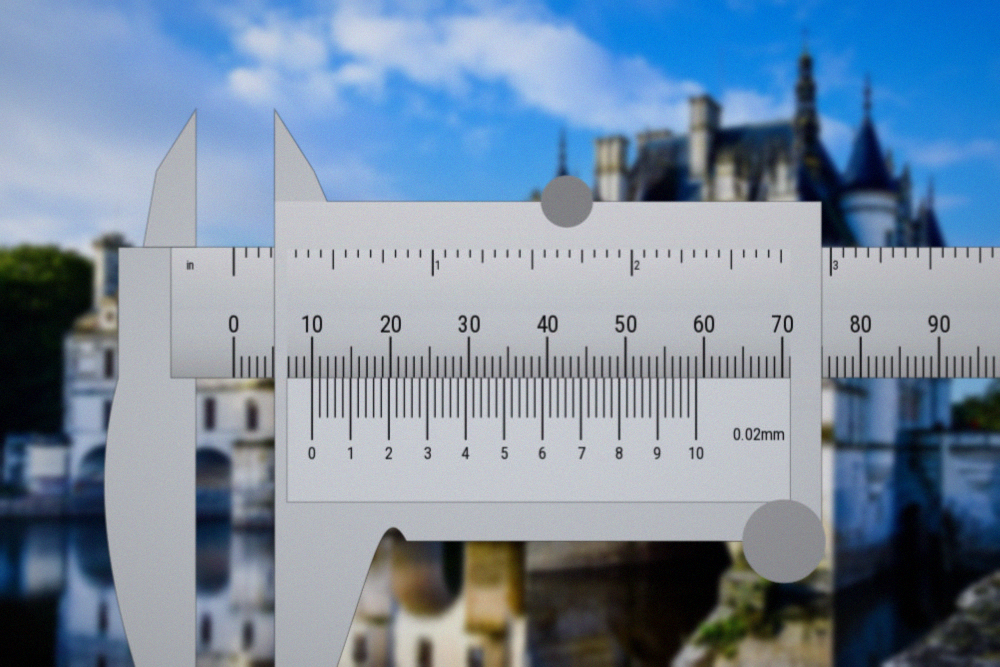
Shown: 10.0 mm
